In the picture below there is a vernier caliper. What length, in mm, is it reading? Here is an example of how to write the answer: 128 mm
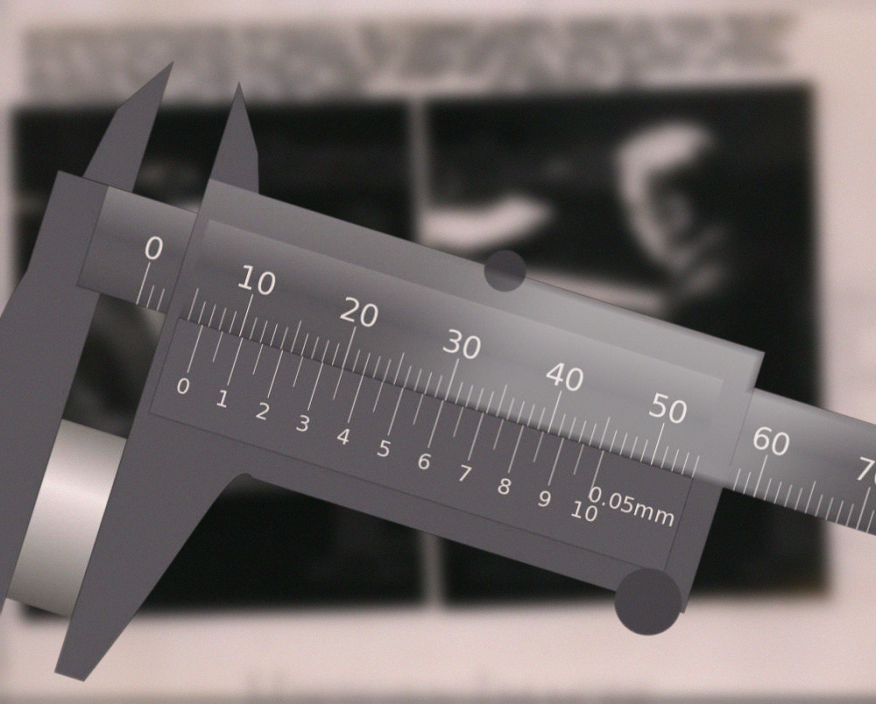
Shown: 6.4 mm
